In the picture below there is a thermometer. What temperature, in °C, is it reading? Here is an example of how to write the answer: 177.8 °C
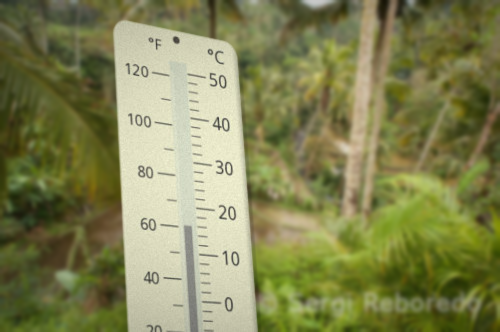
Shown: 16 °C
